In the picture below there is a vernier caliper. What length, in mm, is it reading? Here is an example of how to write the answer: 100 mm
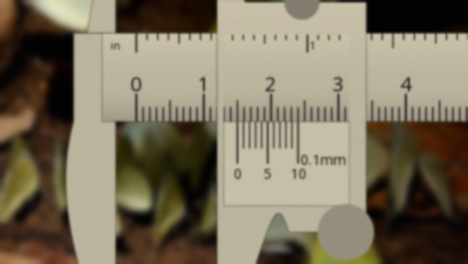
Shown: 15.0 mm
